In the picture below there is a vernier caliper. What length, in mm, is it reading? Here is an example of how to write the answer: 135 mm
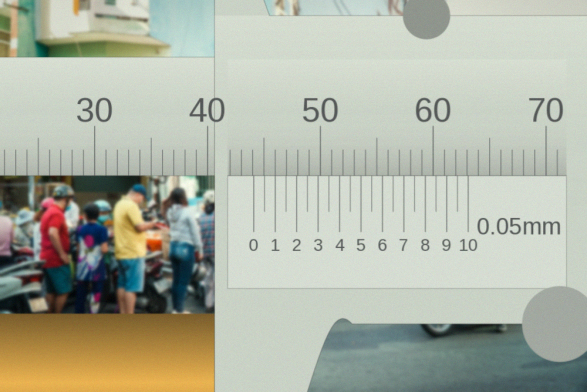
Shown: 44.1 mm
